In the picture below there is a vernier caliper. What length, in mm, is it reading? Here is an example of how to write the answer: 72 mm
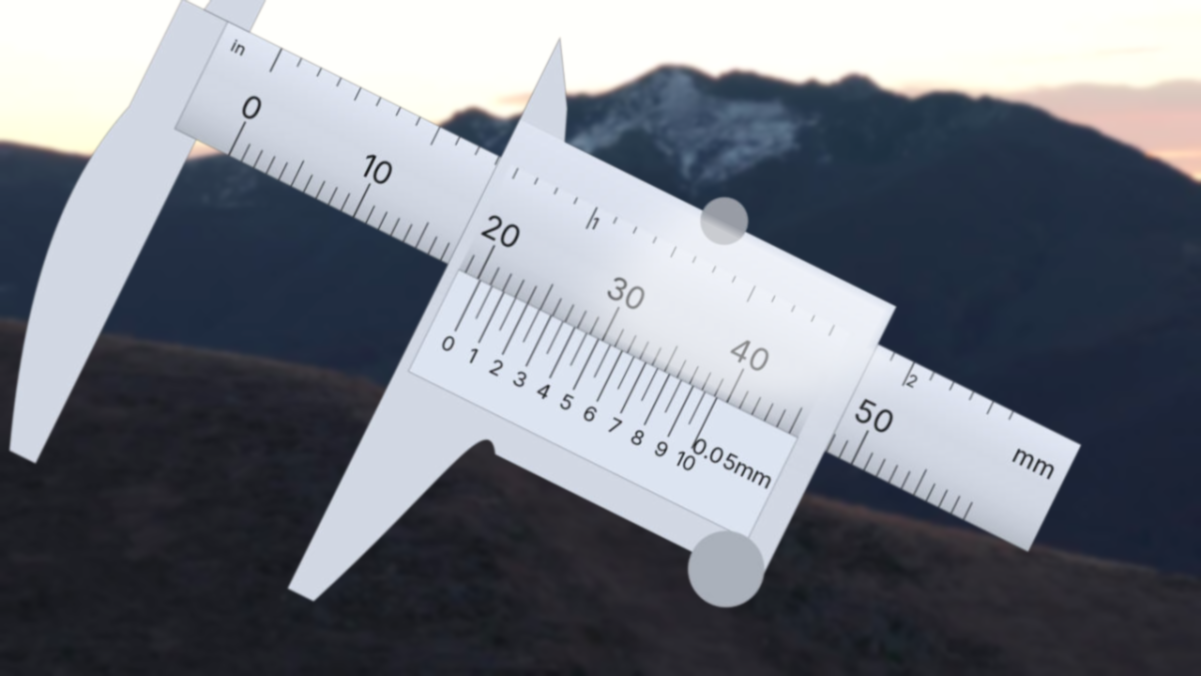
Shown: 20.2 mm
